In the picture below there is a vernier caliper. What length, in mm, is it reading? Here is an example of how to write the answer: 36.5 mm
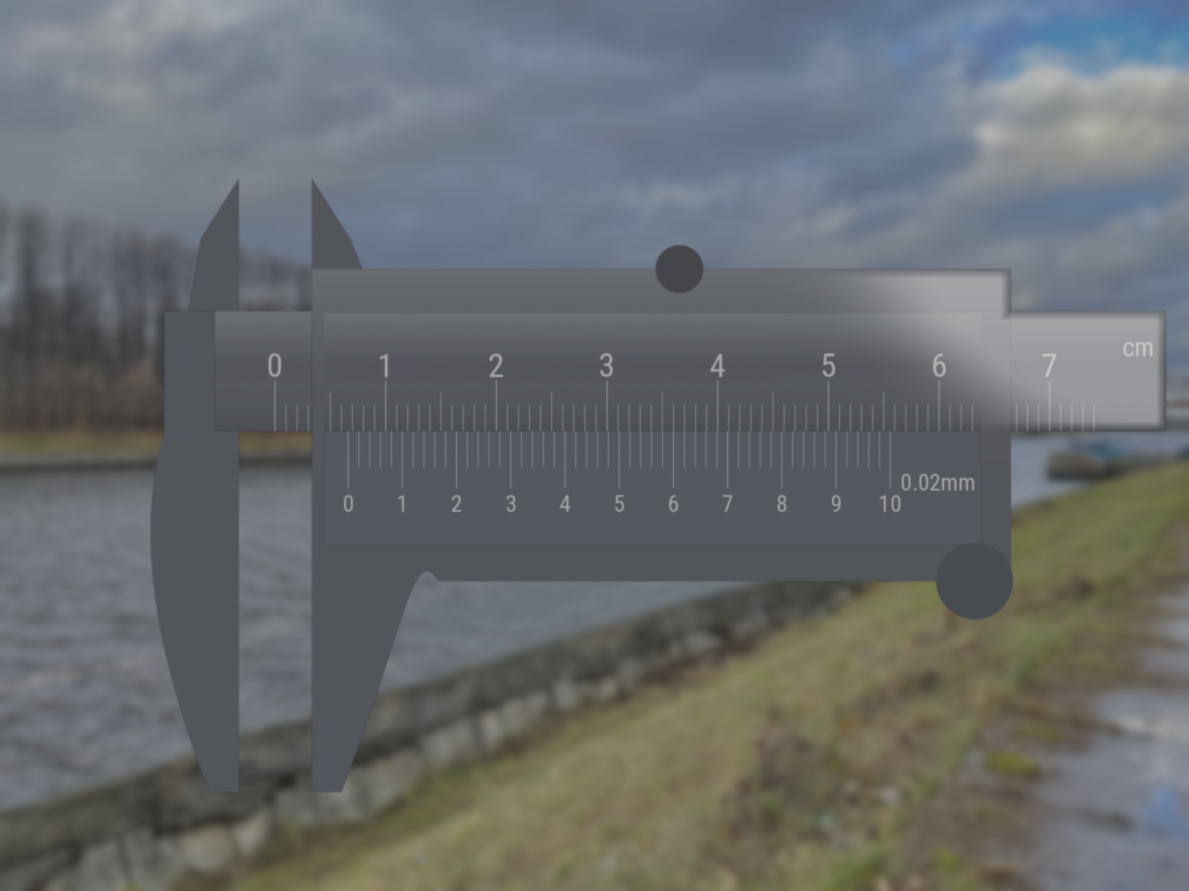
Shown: 6.6 mm
